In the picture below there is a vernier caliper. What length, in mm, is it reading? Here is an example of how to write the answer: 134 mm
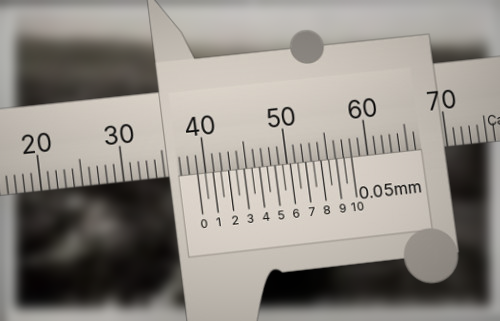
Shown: 39.0 mm
